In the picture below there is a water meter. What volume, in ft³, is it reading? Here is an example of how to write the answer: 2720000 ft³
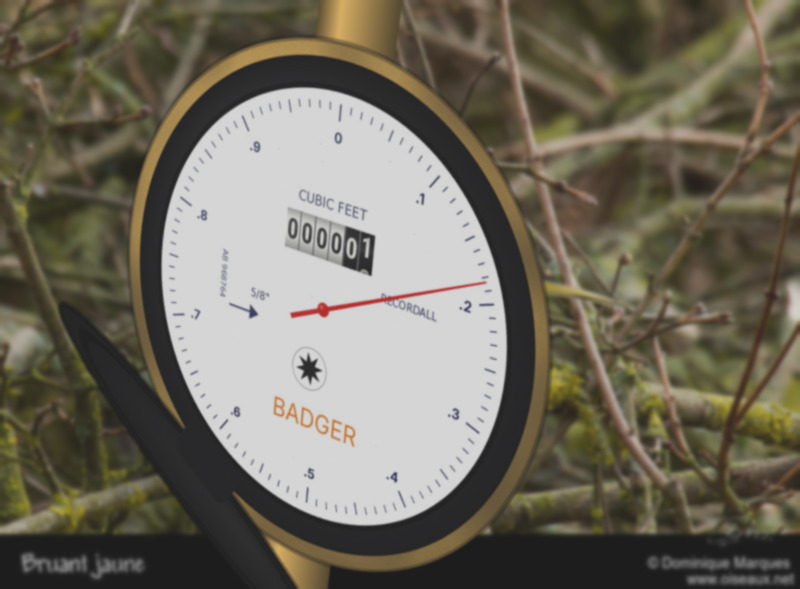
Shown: 1.18 ft³
